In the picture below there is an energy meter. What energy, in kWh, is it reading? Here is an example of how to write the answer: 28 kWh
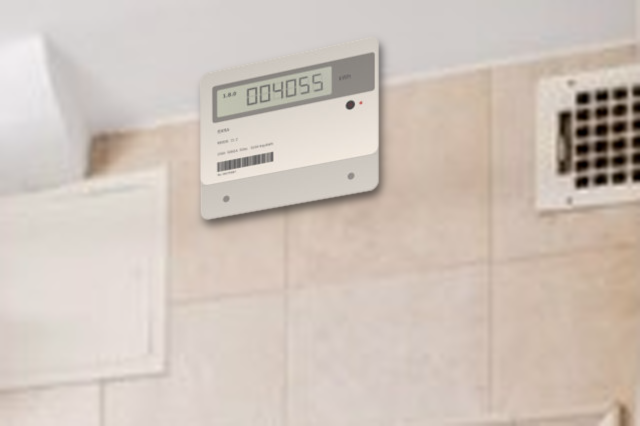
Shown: 4055 kWh
